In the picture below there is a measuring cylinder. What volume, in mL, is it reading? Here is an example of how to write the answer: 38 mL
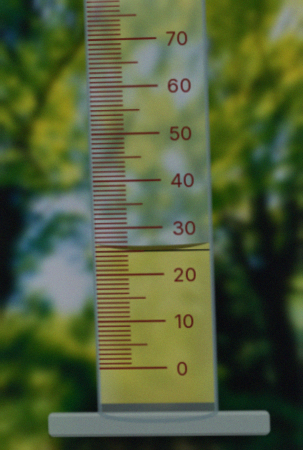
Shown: 25 mL
